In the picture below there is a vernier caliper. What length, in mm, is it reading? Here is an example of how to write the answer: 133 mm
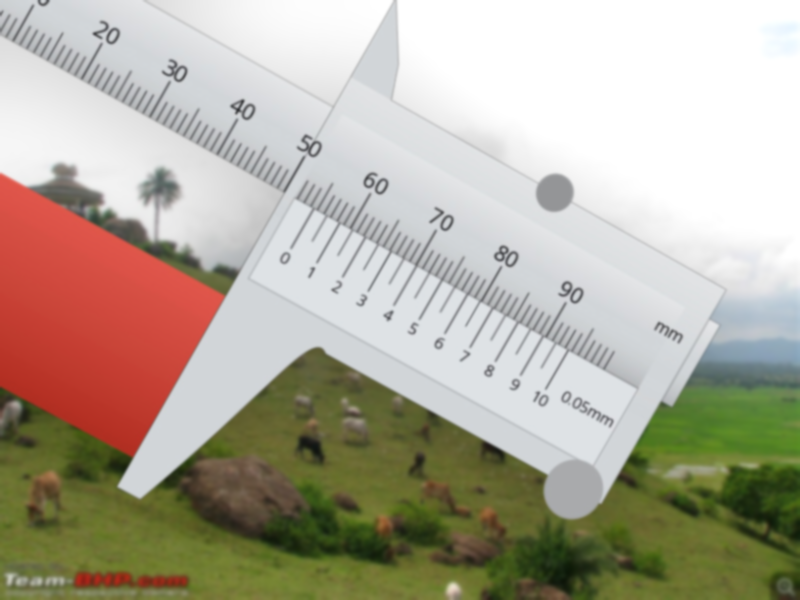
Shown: 54.5 mm
